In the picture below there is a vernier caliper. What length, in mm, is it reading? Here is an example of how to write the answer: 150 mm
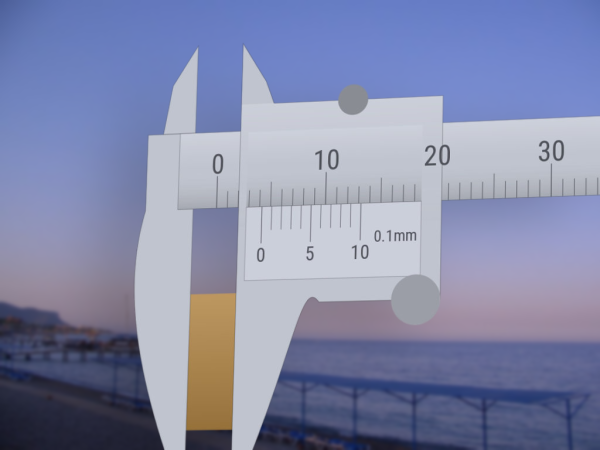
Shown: 4.2 mm
